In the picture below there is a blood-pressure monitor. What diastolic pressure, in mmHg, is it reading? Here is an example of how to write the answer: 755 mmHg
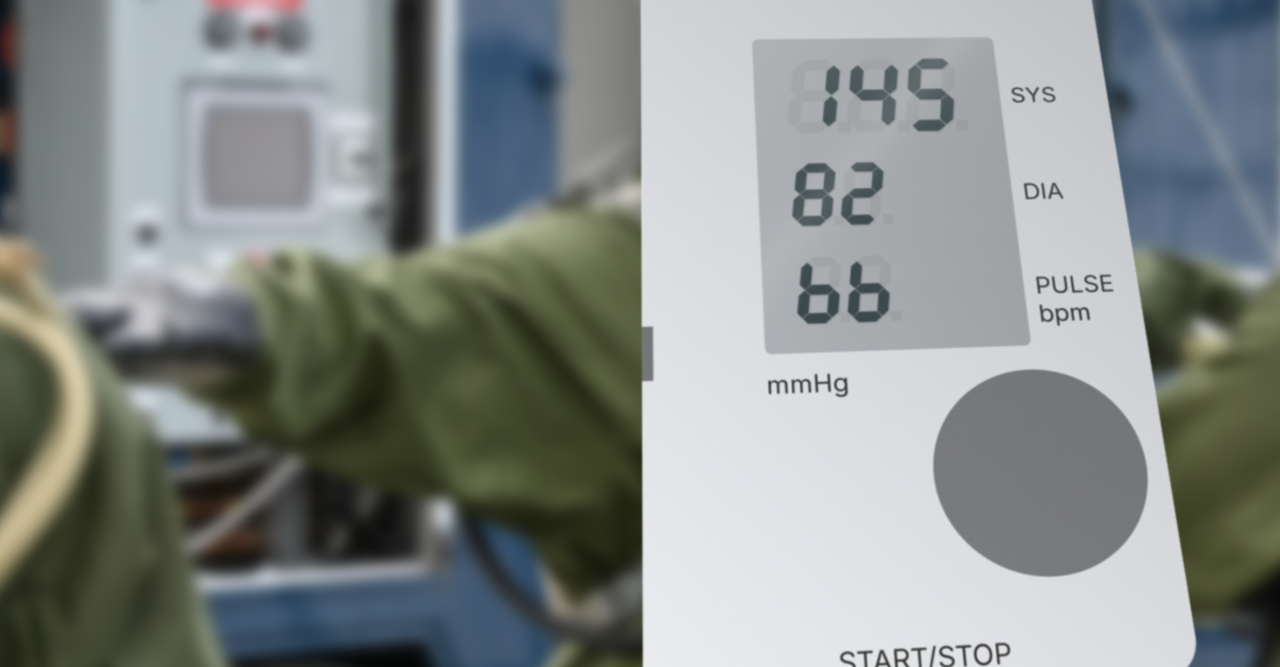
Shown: 82 mmHg
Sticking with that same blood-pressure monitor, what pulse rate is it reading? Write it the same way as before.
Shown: 66 bpm
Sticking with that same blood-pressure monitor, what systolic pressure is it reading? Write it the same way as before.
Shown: 145 mmHg
